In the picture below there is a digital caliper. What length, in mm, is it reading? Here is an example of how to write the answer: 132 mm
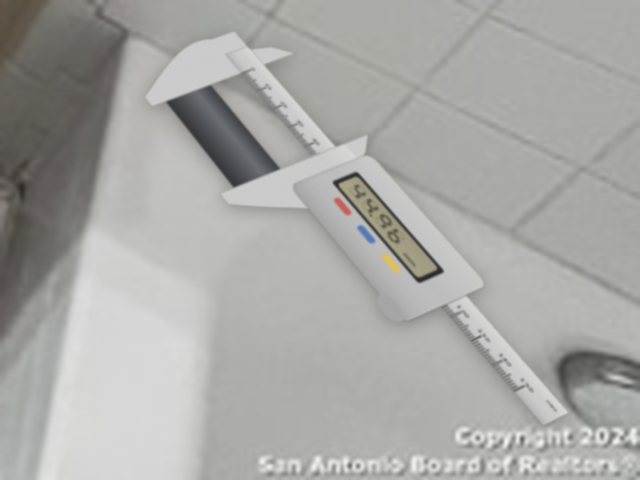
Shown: 44.96 mm
